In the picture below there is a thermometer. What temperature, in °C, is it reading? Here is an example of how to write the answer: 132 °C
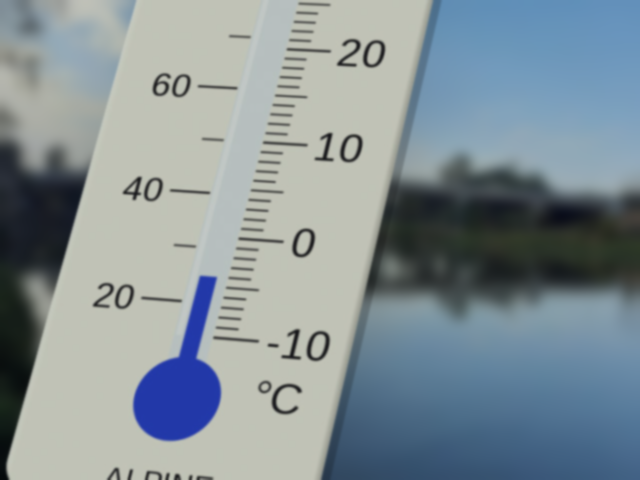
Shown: -4 °C
